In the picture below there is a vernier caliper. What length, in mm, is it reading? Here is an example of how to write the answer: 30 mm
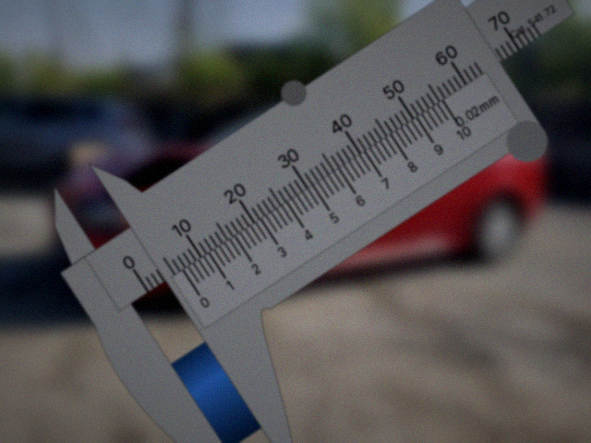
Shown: 6.5 mm
